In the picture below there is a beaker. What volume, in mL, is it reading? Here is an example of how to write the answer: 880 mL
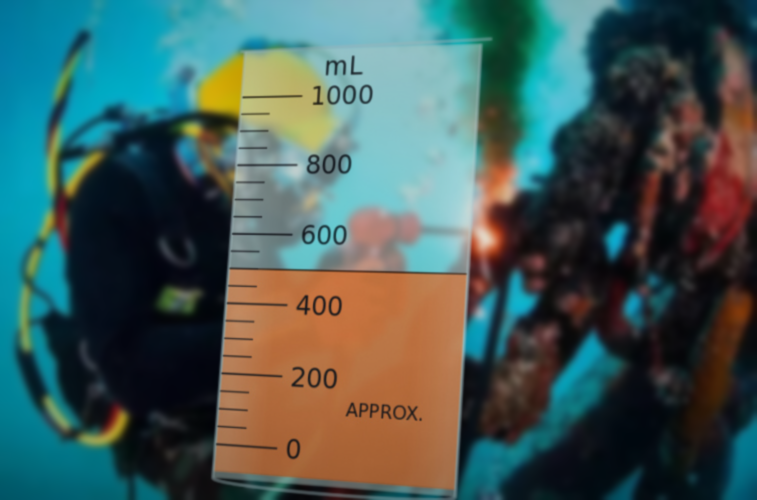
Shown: 500 mL
